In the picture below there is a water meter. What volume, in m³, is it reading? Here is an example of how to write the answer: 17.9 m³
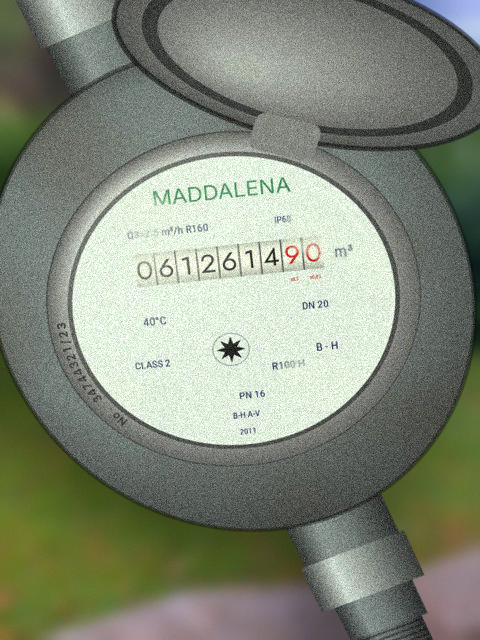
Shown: 612614.90 m³
